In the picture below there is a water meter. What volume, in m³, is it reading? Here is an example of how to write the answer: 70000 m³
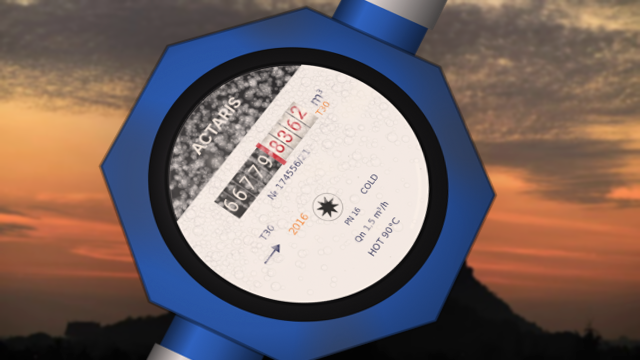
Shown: 66779.8362 m³
